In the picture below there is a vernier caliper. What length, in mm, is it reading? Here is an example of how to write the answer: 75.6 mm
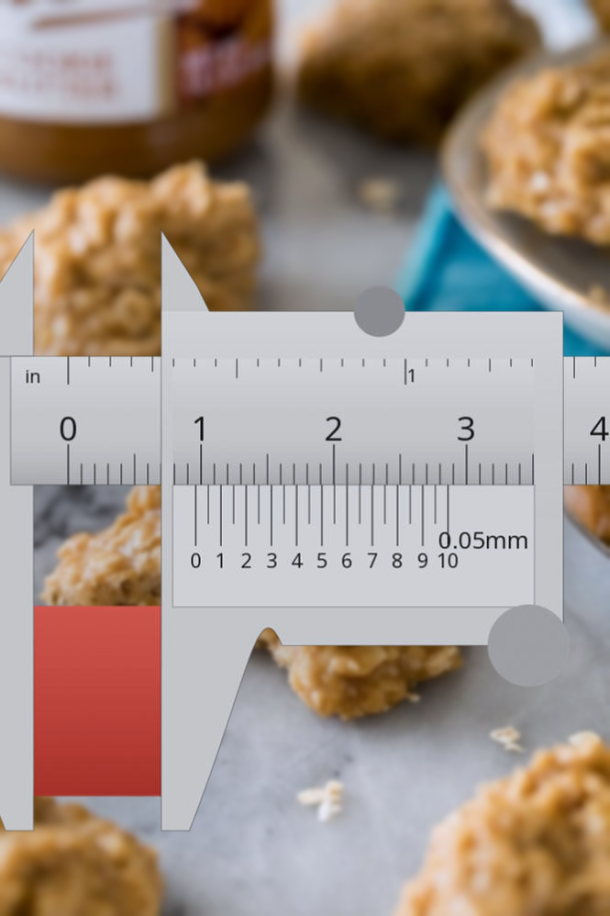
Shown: 9.6 mm
